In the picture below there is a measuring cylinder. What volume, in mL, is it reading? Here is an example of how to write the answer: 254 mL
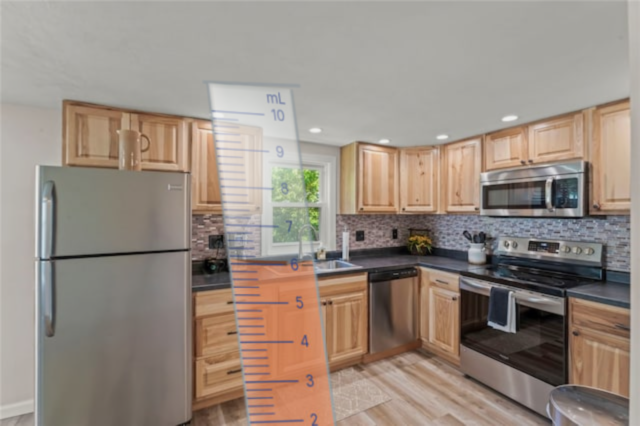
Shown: 6 mL
